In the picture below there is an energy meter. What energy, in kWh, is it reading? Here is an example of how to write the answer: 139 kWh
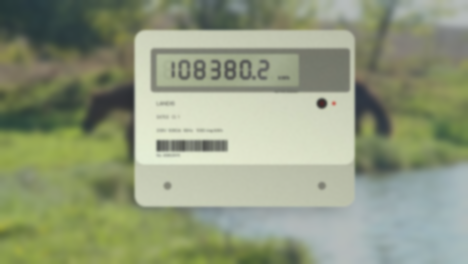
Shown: 108380.2 kWh
